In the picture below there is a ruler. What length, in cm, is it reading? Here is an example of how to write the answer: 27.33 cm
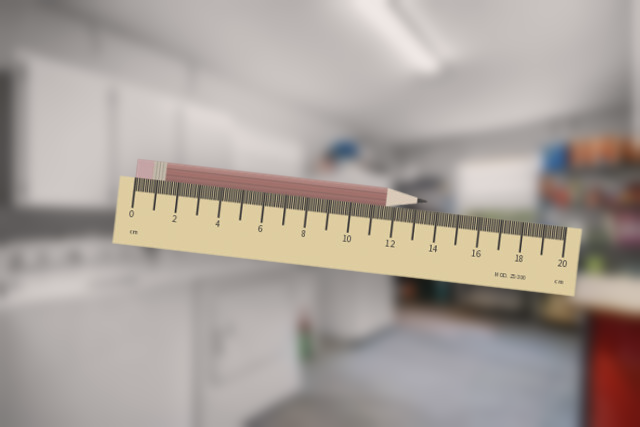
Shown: 13.5 cm
